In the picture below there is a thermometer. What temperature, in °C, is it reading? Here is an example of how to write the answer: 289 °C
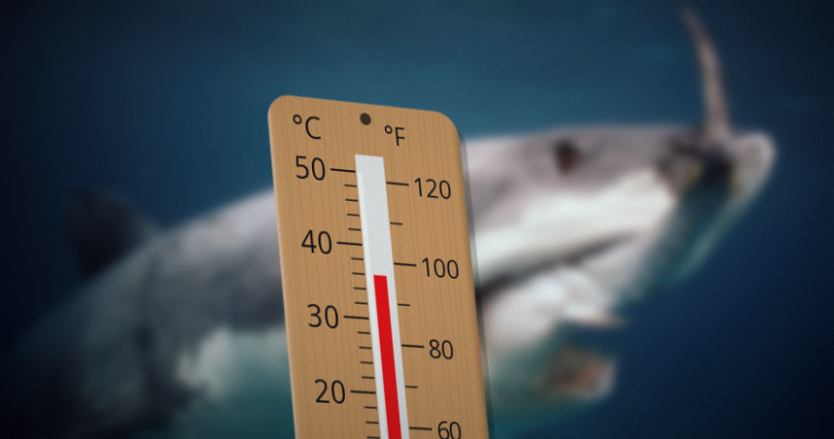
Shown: 36 °C
